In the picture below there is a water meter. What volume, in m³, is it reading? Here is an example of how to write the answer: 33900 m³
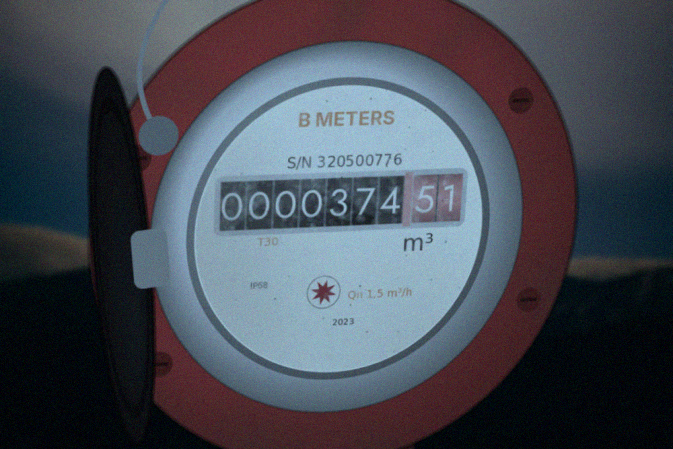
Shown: 374.51 m³
